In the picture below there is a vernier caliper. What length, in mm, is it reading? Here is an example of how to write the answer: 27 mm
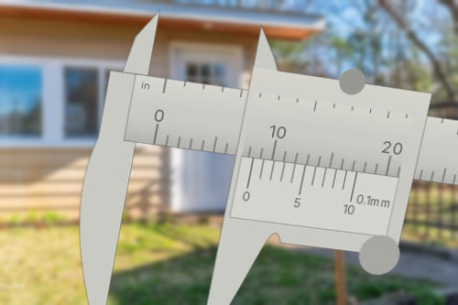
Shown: 8.4 mm
